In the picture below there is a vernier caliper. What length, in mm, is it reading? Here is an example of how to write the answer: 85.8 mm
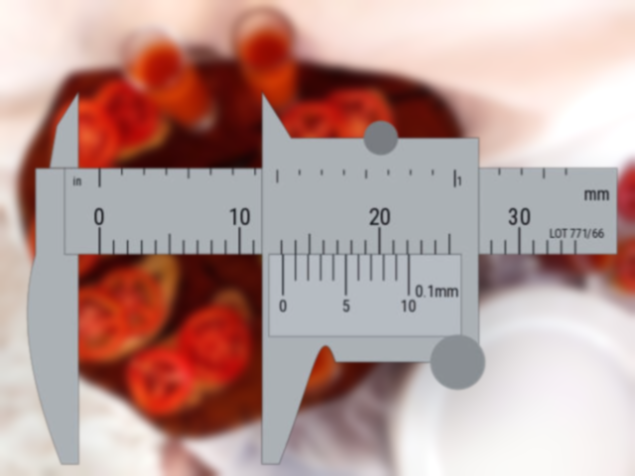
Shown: 13.1 mm
